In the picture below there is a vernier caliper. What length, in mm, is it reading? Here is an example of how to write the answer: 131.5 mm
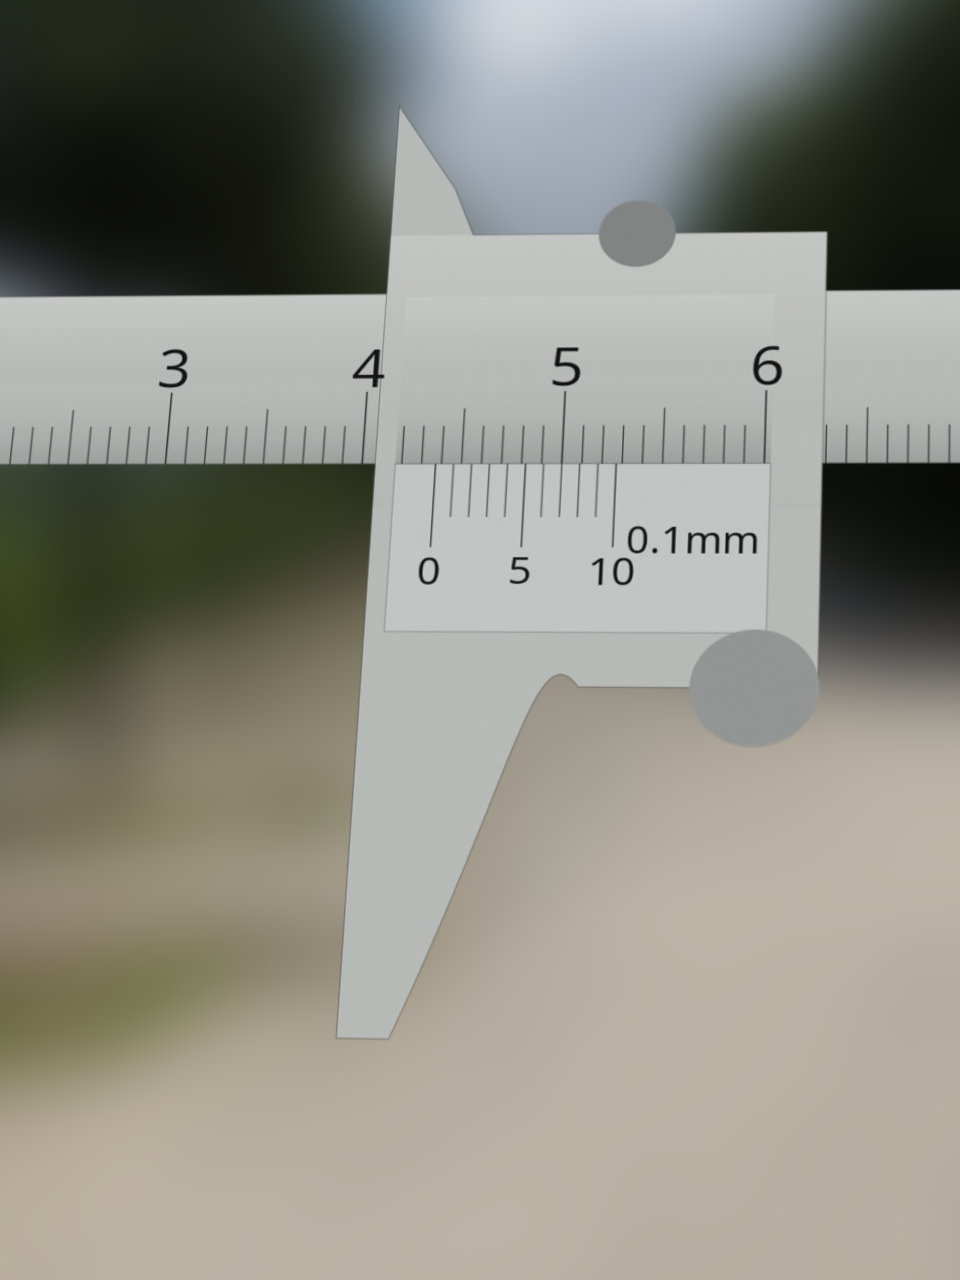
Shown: 43.7 mm
